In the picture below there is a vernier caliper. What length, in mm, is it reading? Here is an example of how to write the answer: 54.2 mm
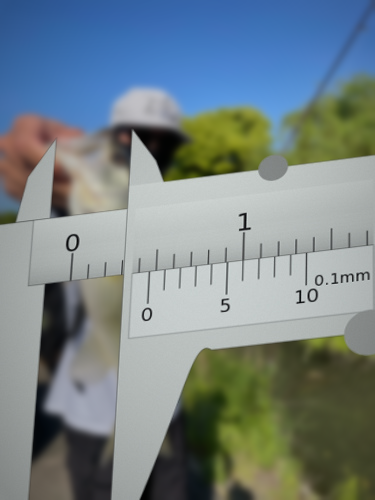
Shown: 4.6 mm
